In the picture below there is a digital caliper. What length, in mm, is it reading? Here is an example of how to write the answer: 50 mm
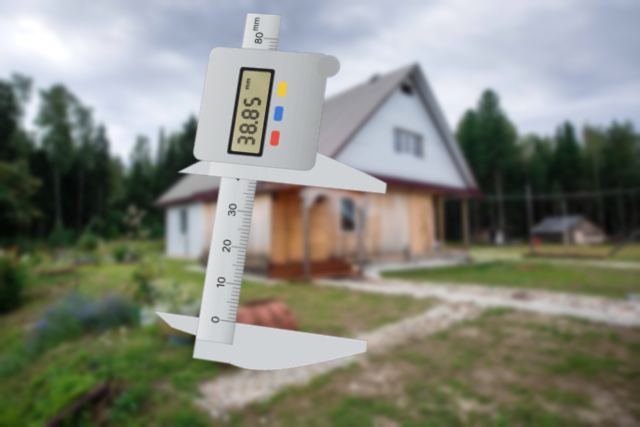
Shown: 38.85 mm
